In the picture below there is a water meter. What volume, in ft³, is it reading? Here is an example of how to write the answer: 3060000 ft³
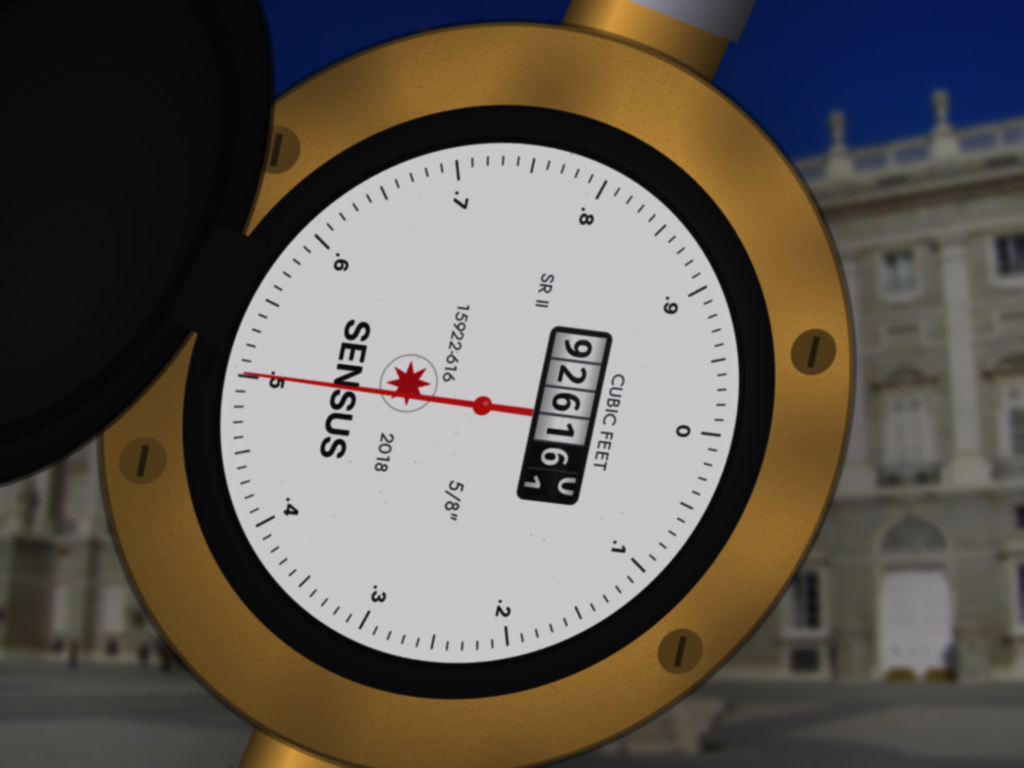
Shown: 926160.50 ft³
